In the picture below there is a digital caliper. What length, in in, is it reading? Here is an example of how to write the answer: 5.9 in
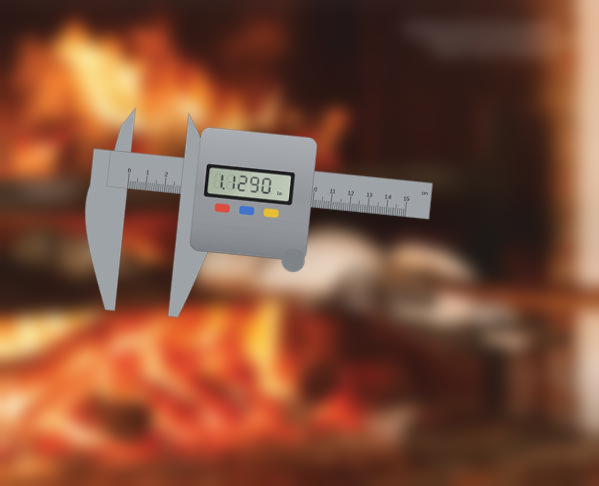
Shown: 1.1290 in
